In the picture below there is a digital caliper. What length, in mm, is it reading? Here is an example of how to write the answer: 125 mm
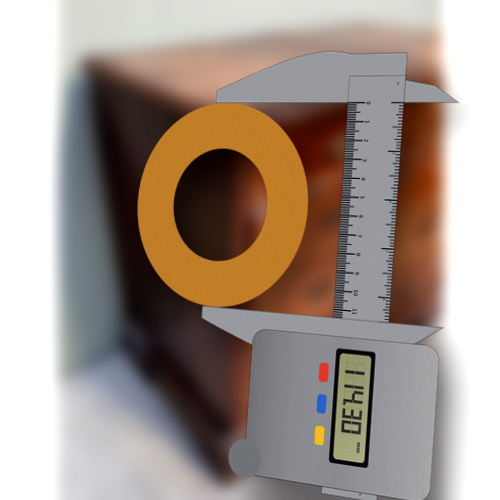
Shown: 114.30 mm
